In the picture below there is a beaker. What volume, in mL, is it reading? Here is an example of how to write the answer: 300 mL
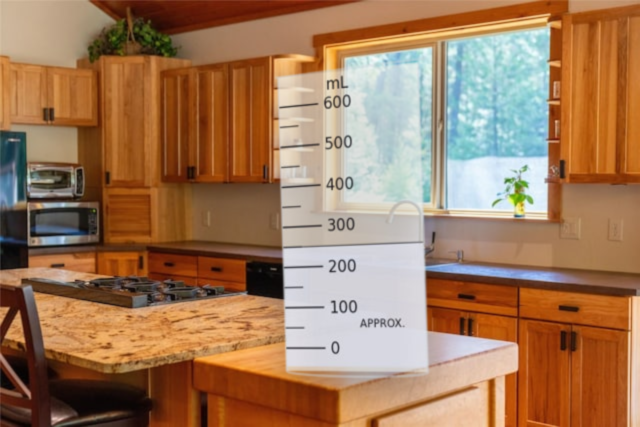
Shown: 250 mL
